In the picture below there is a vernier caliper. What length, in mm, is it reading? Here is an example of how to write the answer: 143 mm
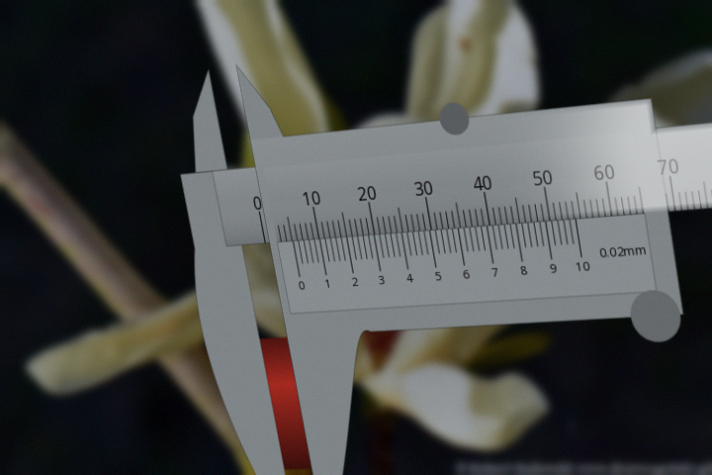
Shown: 5.2 mm
